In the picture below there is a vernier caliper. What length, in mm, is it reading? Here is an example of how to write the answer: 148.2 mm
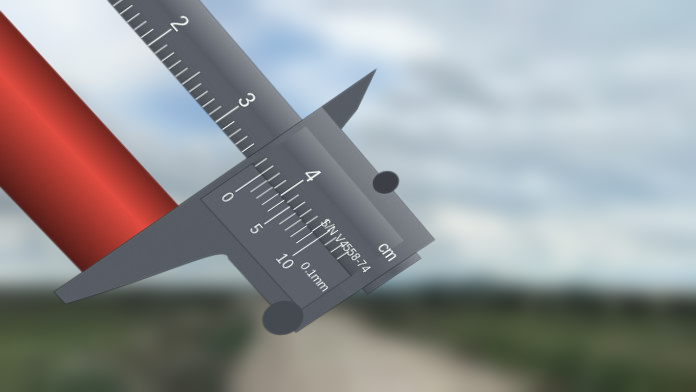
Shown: 37.0 mm
